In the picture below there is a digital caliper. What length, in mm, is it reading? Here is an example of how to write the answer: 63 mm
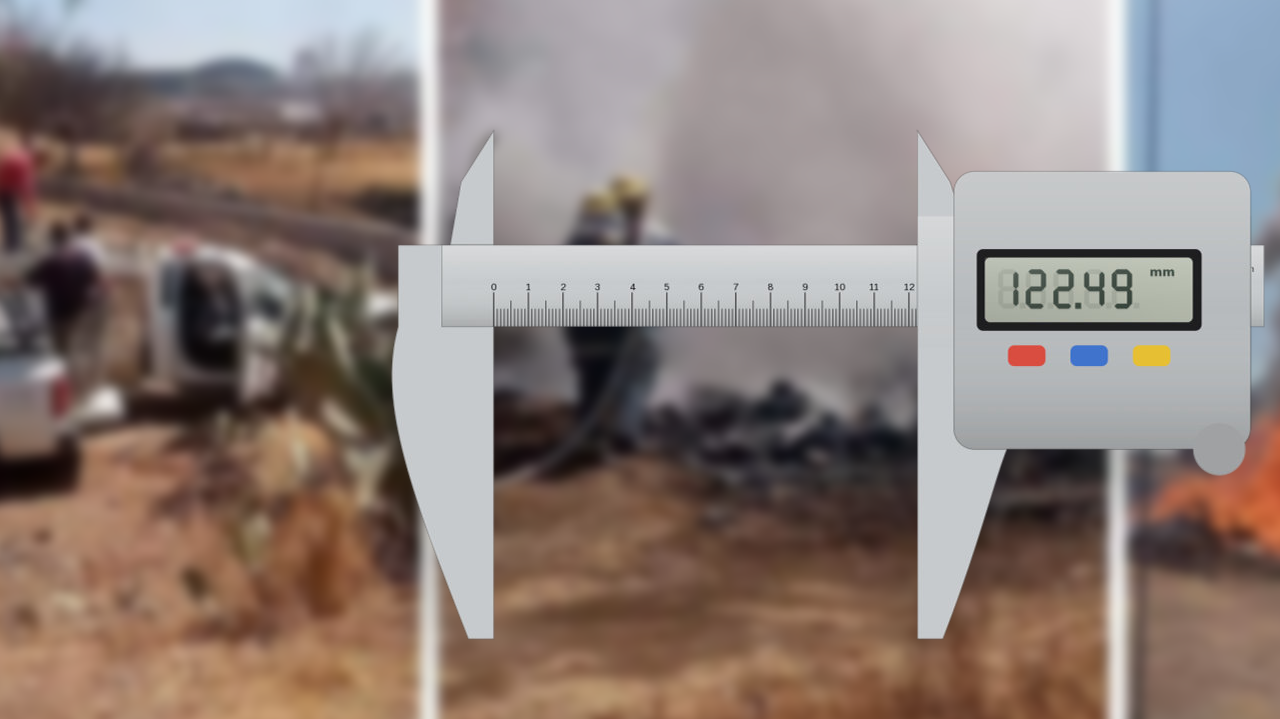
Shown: 122.49 mm
